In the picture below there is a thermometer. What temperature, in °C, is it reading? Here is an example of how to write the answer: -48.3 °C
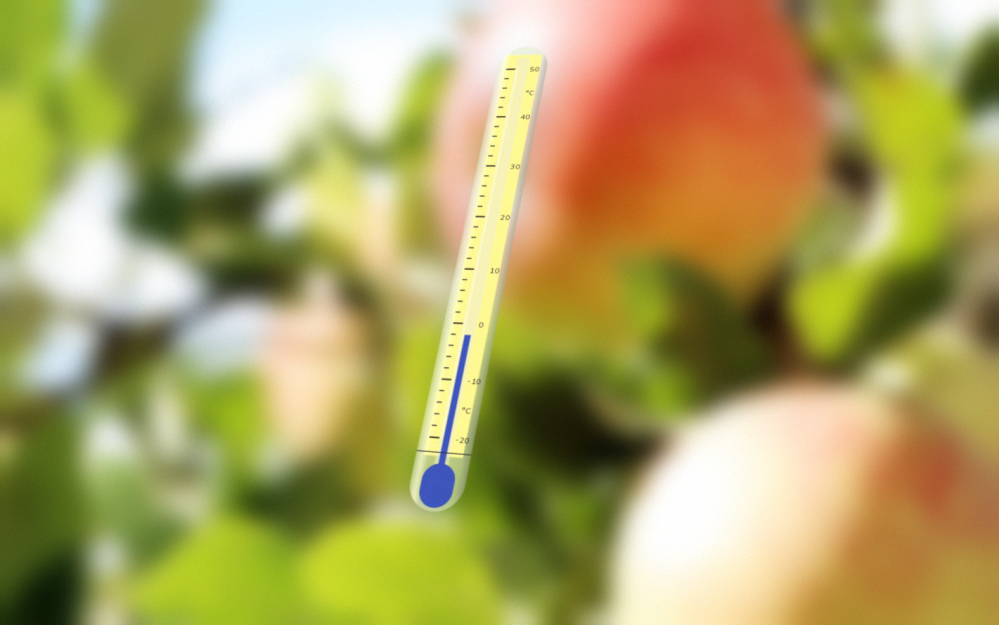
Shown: -2 °C
